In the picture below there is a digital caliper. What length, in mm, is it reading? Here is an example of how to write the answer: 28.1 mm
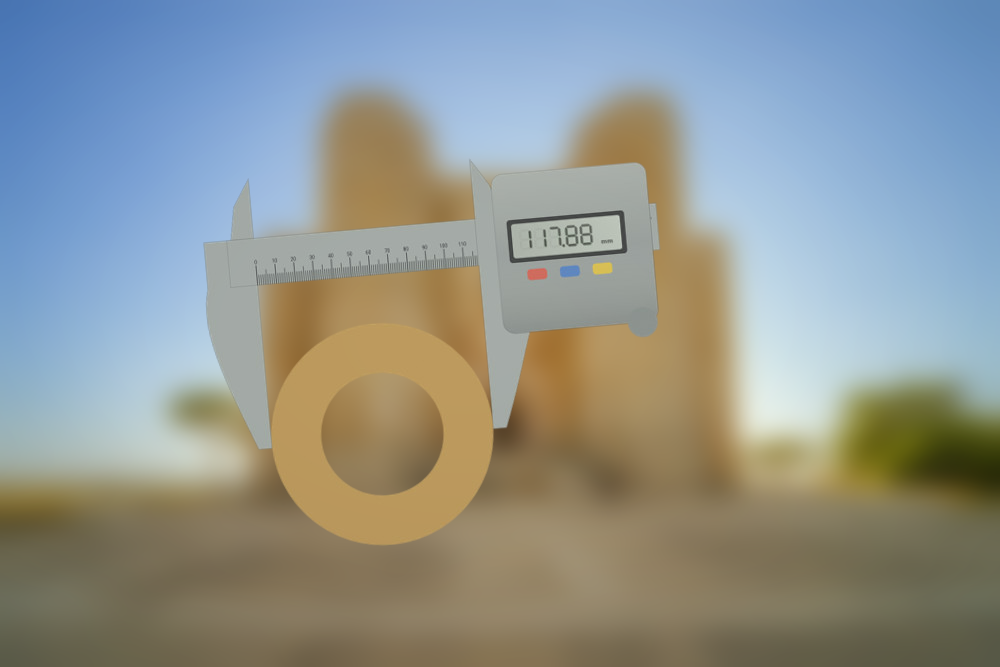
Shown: 117.88 mm
